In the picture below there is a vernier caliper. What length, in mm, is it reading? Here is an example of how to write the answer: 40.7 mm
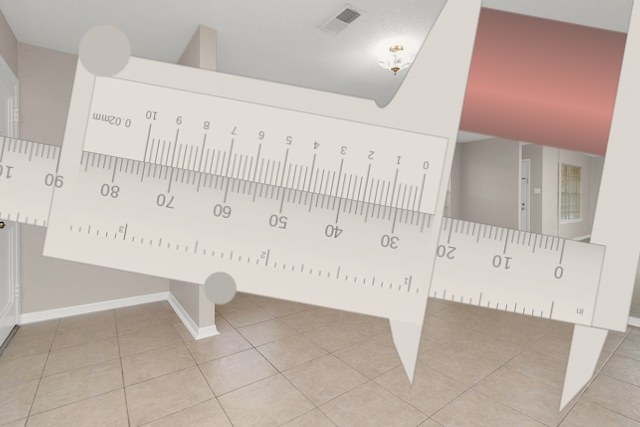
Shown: 26.2 mm
